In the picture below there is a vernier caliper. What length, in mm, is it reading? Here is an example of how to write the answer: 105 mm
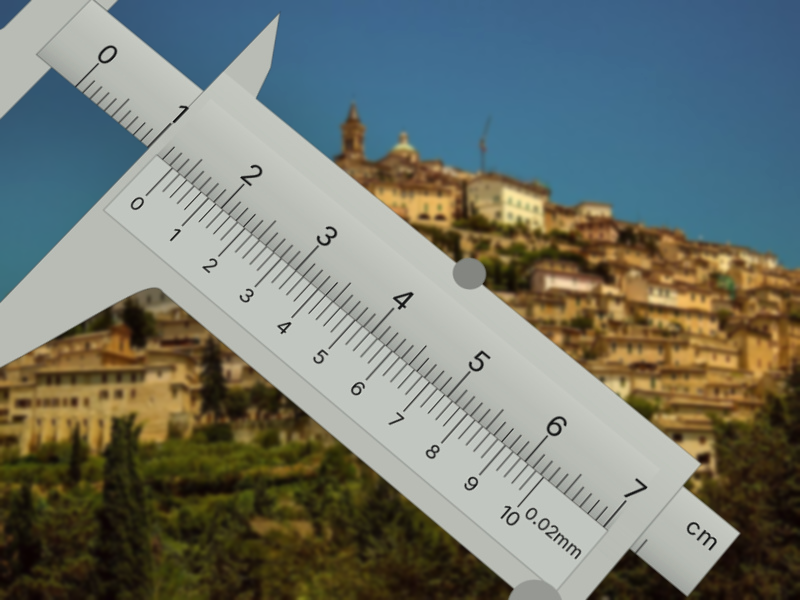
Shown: 13.4 mm
